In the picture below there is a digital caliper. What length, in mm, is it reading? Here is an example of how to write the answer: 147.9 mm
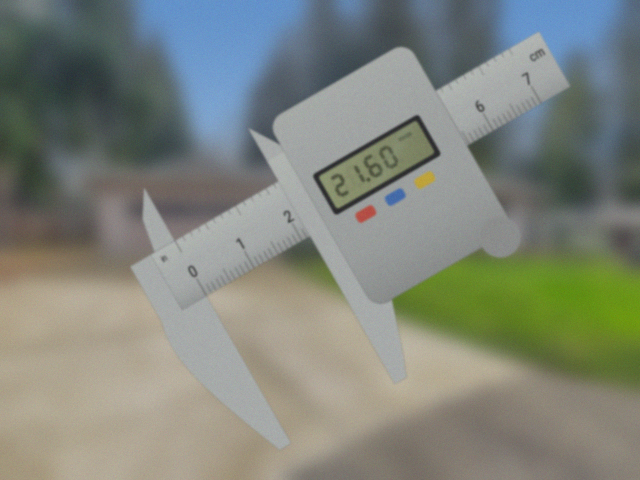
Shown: 21.60 mm
